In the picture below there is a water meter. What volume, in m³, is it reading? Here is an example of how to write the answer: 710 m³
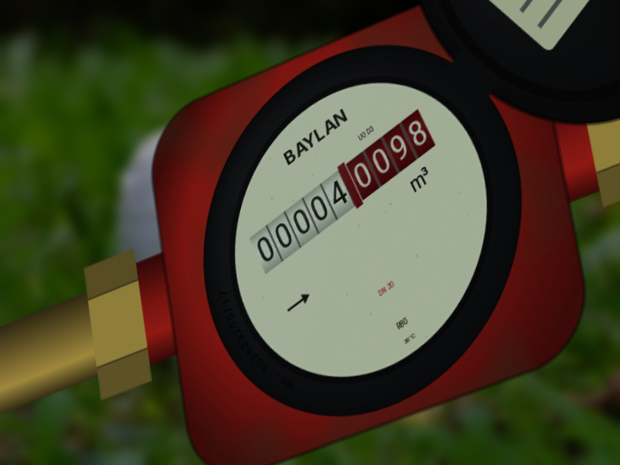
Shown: 4.0098 m³
